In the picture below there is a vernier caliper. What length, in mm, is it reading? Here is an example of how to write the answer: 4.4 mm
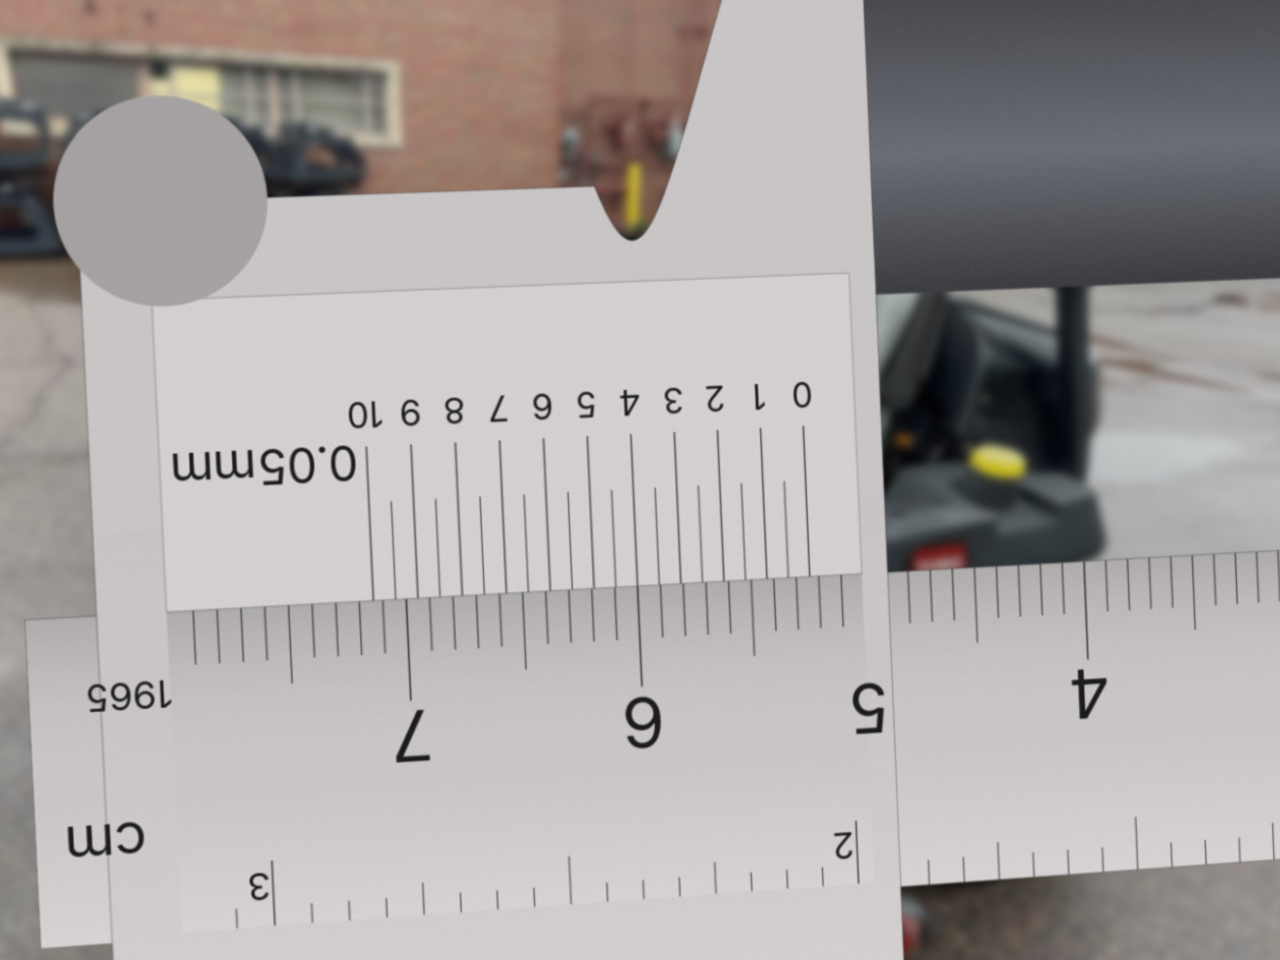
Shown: 52.4 mm
